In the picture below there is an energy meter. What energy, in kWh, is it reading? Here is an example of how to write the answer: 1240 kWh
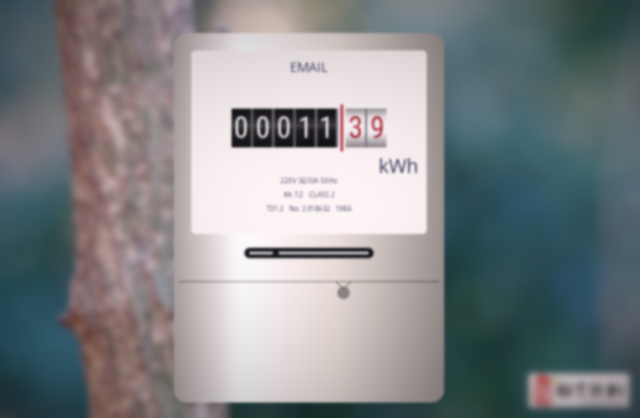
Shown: 11.39 kWh
